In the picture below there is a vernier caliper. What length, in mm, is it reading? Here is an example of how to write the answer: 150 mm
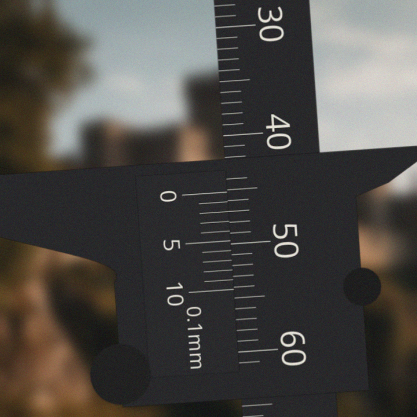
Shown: 45.2 mm
